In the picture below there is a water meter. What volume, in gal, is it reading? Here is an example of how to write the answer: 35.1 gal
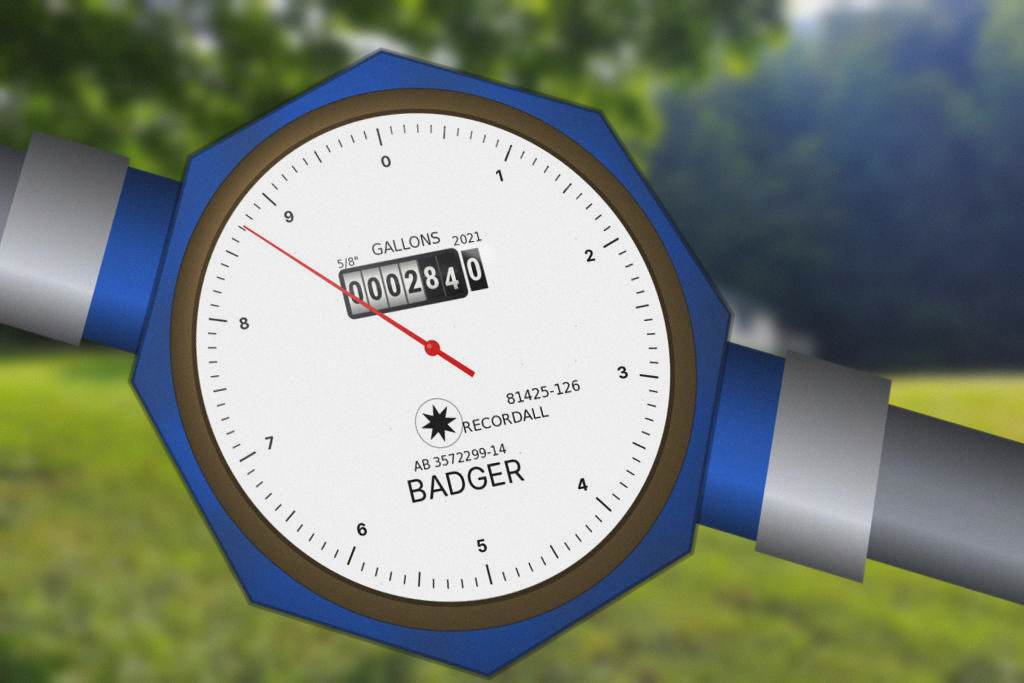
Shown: 2838.7 gal
